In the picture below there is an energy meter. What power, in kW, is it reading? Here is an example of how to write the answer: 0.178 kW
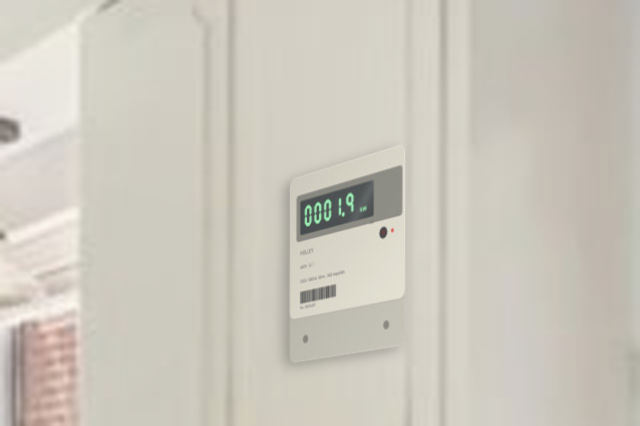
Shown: 1.9 kW
